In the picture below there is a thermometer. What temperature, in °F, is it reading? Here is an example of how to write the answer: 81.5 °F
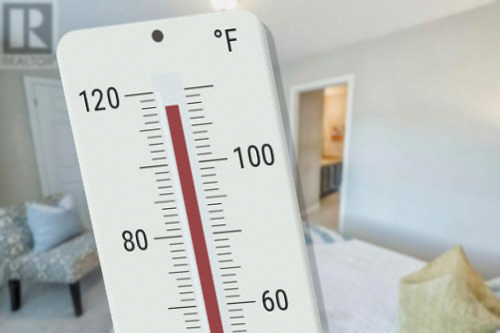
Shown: 116 °F
